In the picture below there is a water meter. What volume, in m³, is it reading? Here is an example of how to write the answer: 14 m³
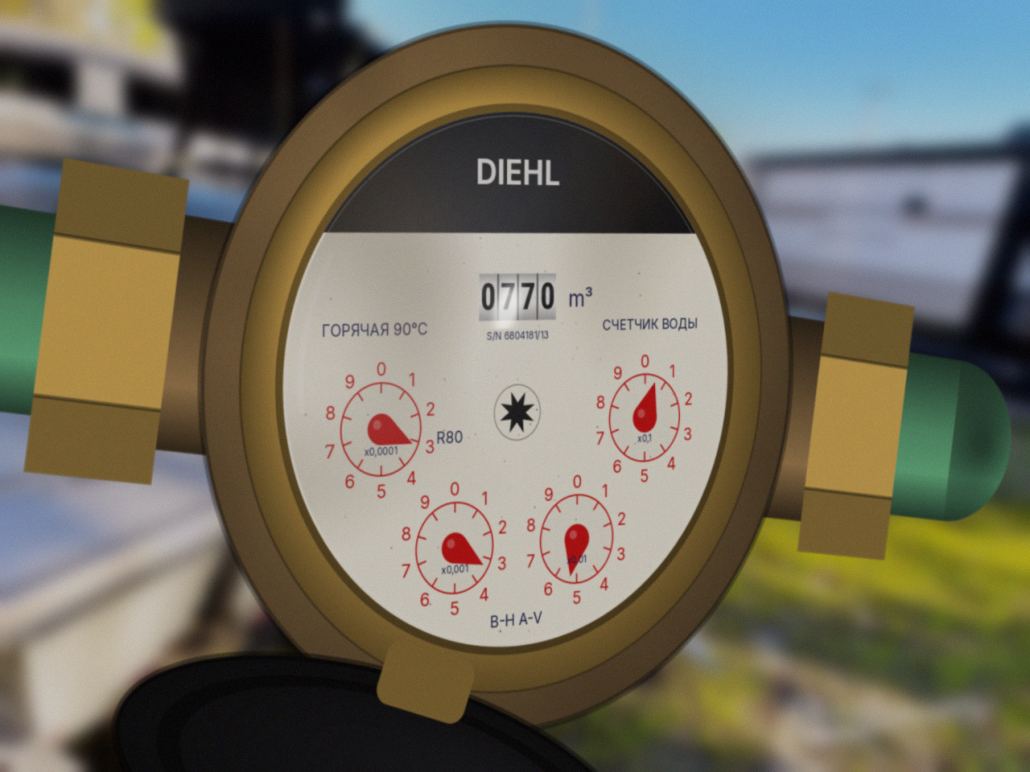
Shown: 770.0533 m³
